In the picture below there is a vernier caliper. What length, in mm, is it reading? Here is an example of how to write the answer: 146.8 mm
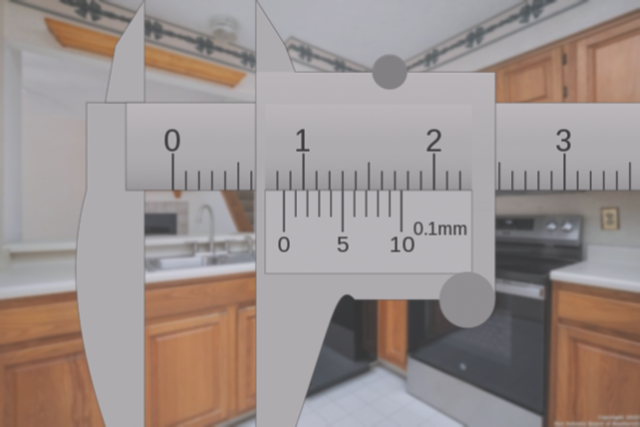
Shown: 8.5 mm
